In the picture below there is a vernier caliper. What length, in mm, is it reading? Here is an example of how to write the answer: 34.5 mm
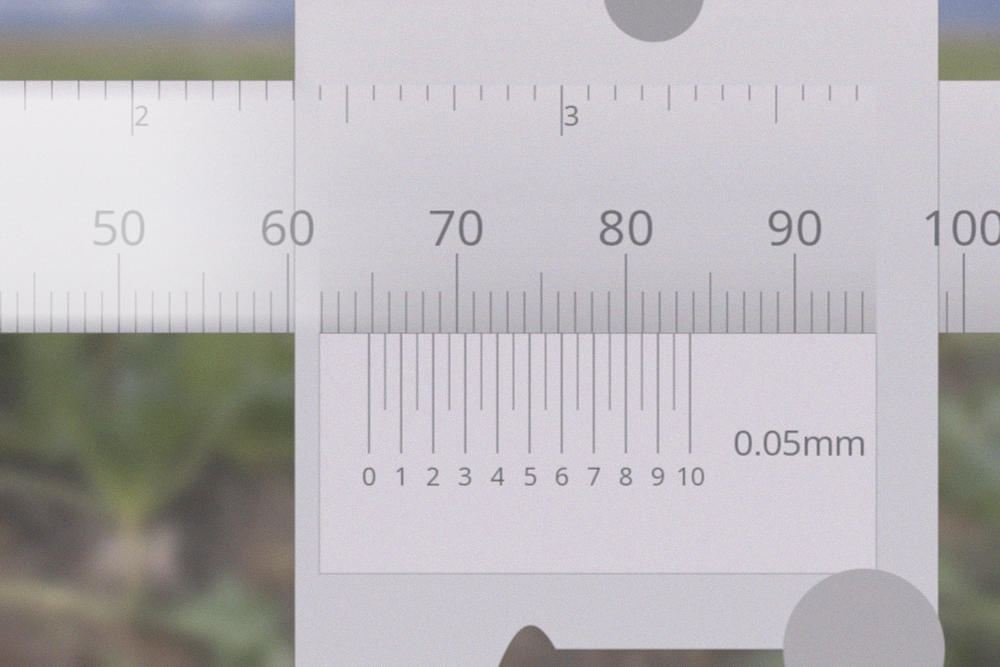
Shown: 64.8 mm
